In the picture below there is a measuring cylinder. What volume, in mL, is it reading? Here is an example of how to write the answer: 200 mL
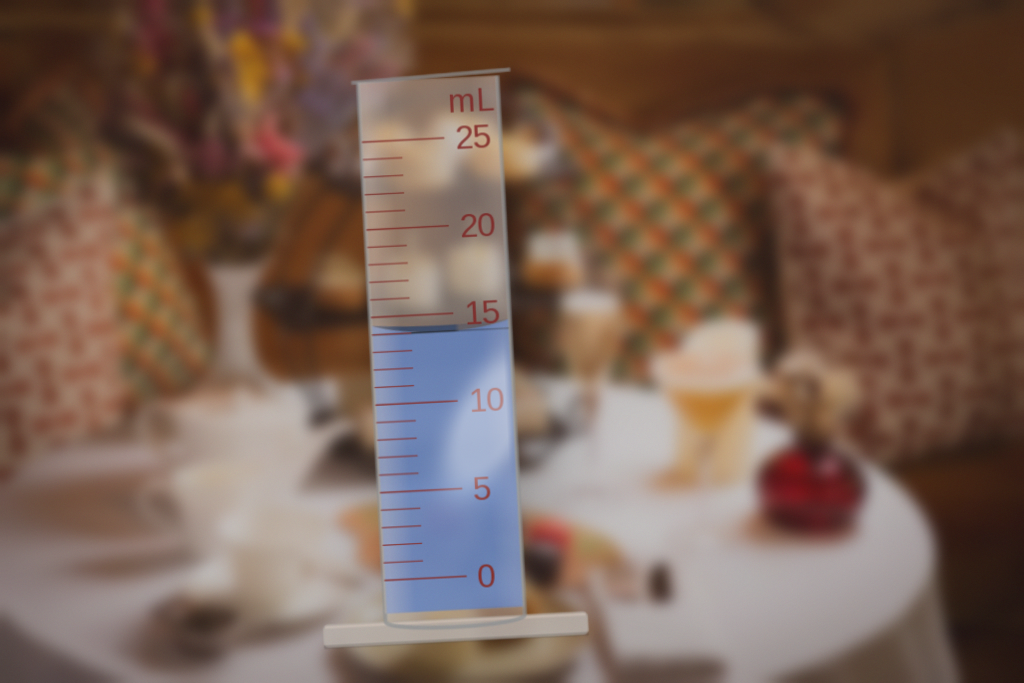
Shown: 14 mL
